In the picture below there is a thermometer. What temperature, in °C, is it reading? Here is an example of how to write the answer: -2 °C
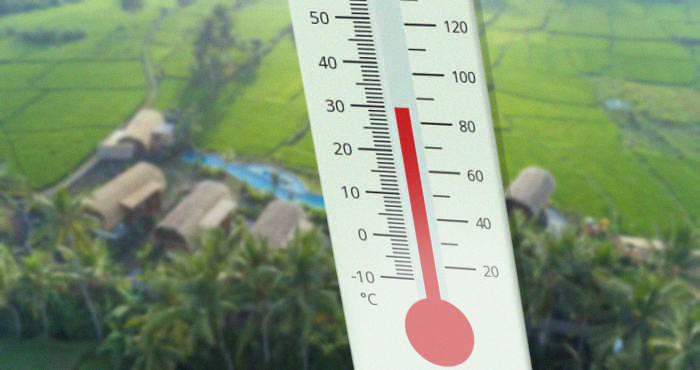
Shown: 30 °C
